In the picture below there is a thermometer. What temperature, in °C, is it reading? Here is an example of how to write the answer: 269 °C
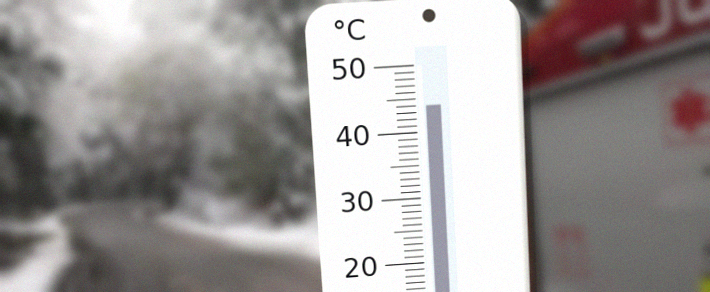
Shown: 44 °C
